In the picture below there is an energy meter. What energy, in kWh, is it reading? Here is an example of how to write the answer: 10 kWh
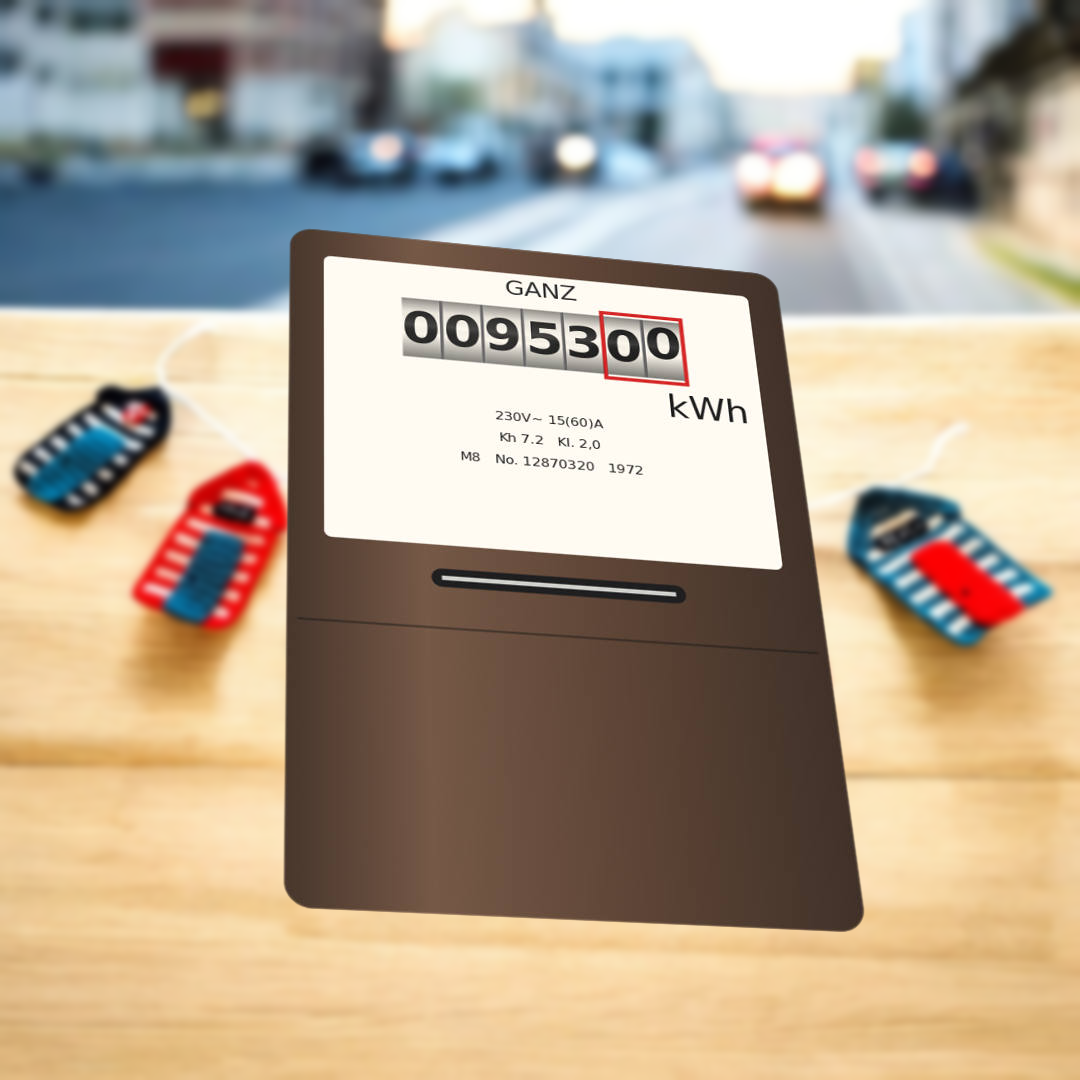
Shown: 953.00 kWh
